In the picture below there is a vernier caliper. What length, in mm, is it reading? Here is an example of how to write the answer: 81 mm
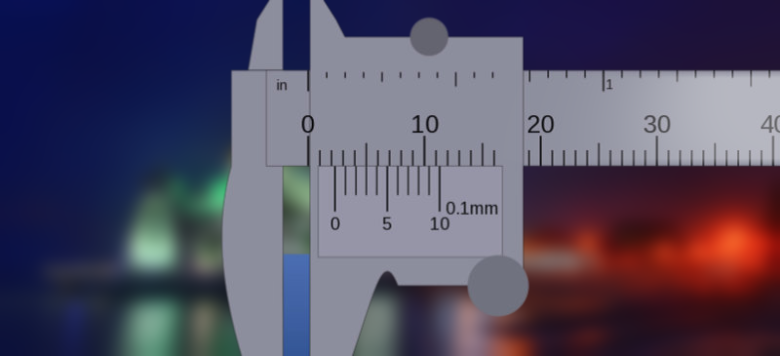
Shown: 2.3 mm
